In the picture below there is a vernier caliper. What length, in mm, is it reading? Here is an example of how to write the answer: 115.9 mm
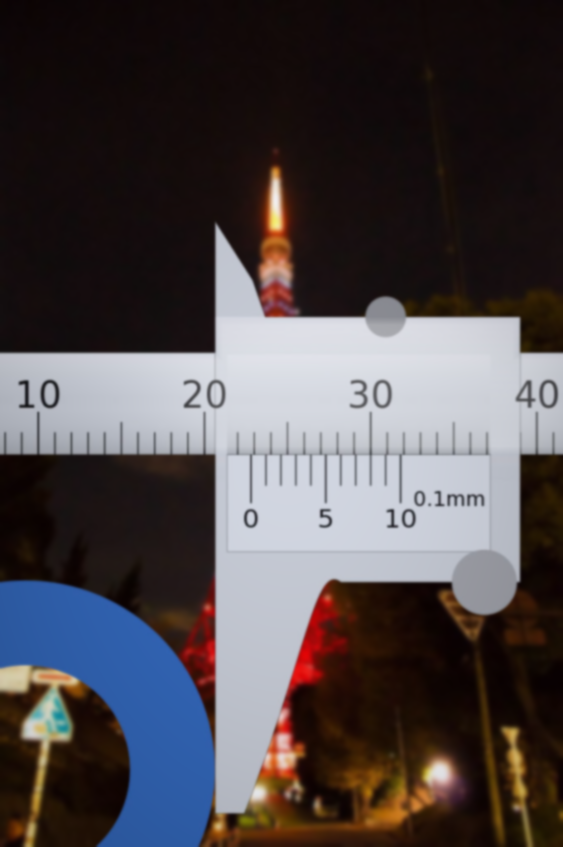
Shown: 22.8 mm
